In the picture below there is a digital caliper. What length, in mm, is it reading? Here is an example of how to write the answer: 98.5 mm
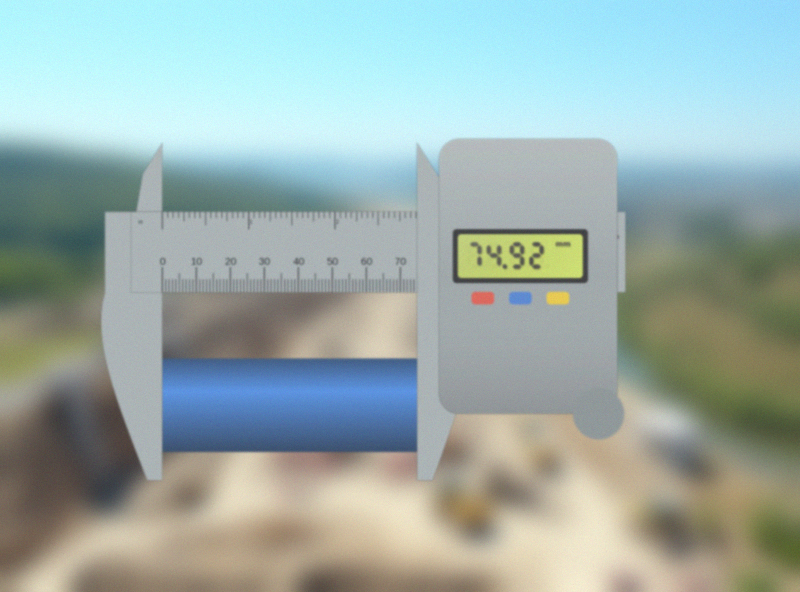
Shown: 74.92 mm
